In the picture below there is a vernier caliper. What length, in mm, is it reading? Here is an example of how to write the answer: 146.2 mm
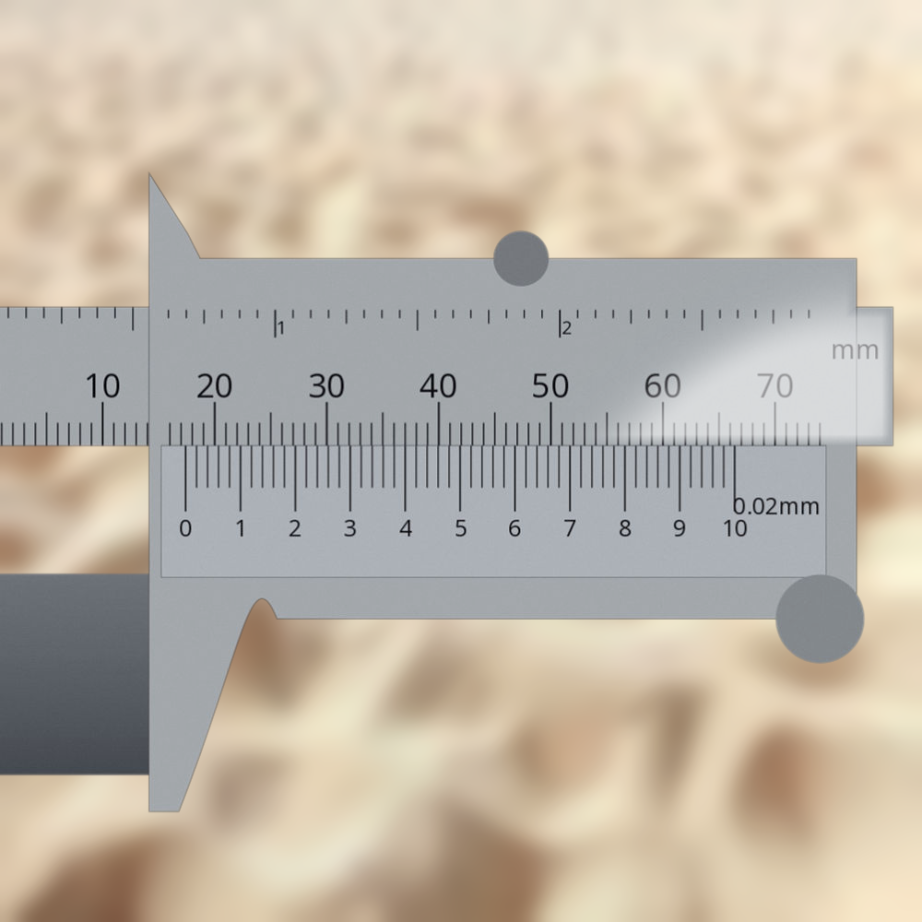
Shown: 17.4 mm
